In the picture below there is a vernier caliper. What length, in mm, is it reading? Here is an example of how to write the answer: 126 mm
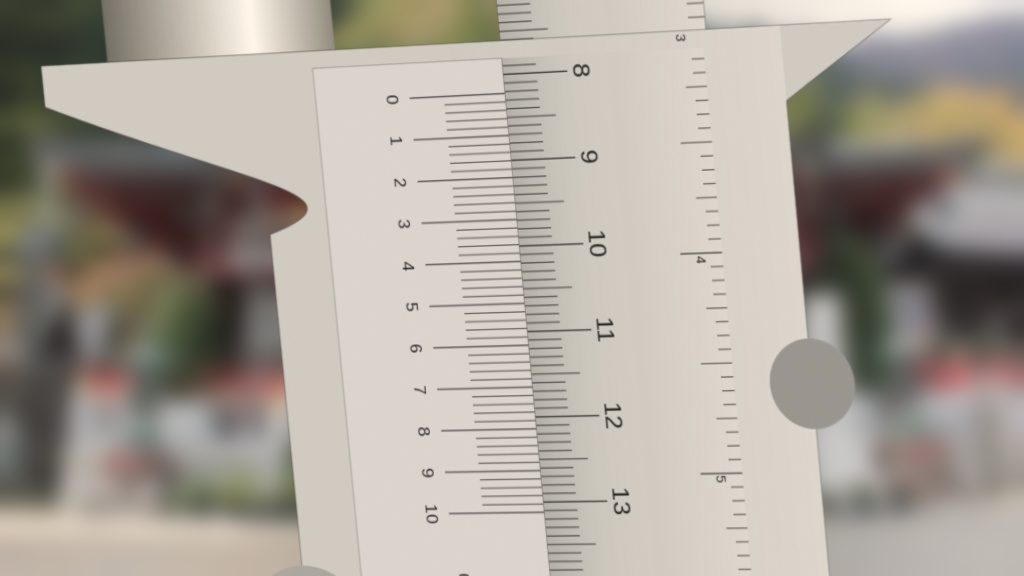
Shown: 82.2 mm
